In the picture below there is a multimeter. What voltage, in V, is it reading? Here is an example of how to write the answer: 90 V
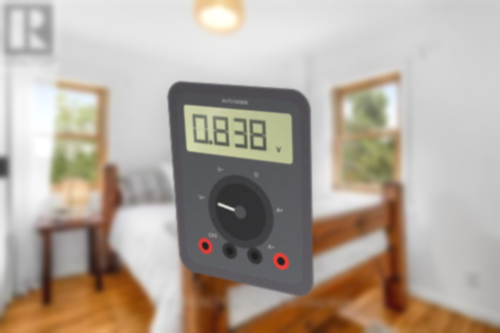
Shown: 0.838 V
